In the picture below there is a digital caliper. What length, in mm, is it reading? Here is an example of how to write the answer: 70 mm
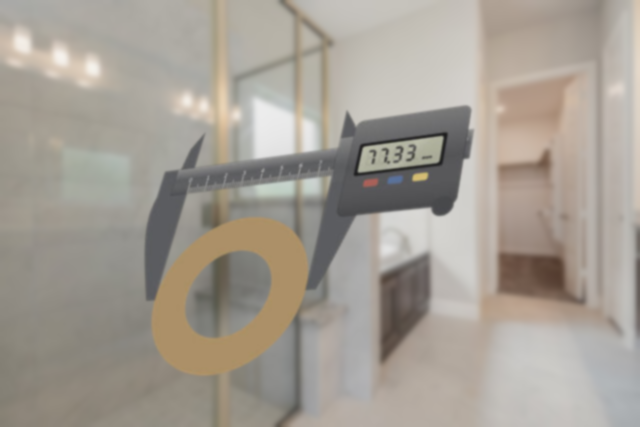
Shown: 77.33 mm
